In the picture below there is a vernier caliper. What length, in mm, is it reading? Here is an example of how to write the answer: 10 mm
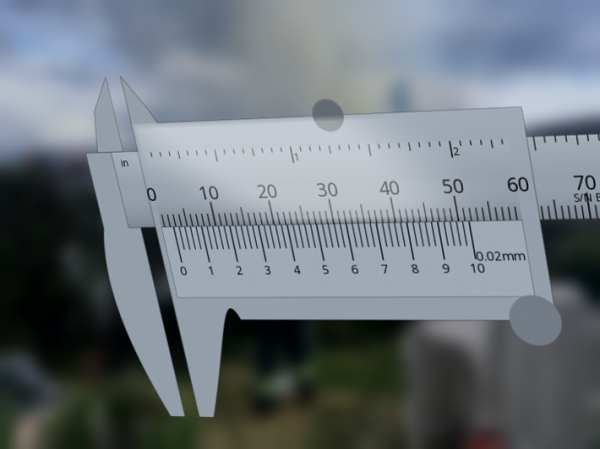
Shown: 2.6 mm
